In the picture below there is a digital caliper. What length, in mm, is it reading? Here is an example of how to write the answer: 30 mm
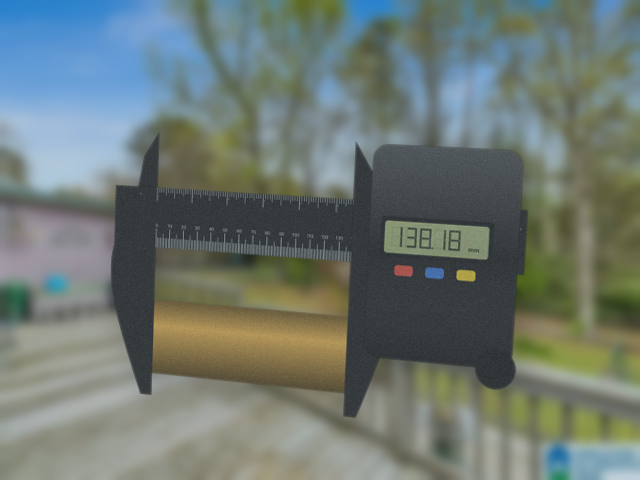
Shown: 138.18 mm
